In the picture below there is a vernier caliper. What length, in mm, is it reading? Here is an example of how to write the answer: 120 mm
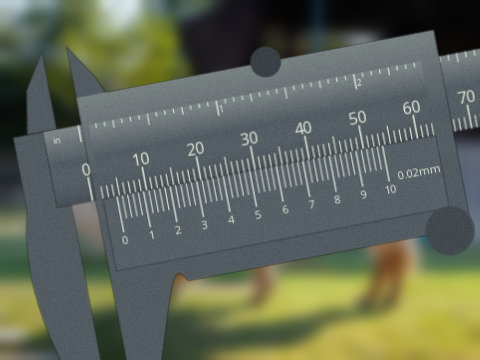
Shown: 4.5 mm
